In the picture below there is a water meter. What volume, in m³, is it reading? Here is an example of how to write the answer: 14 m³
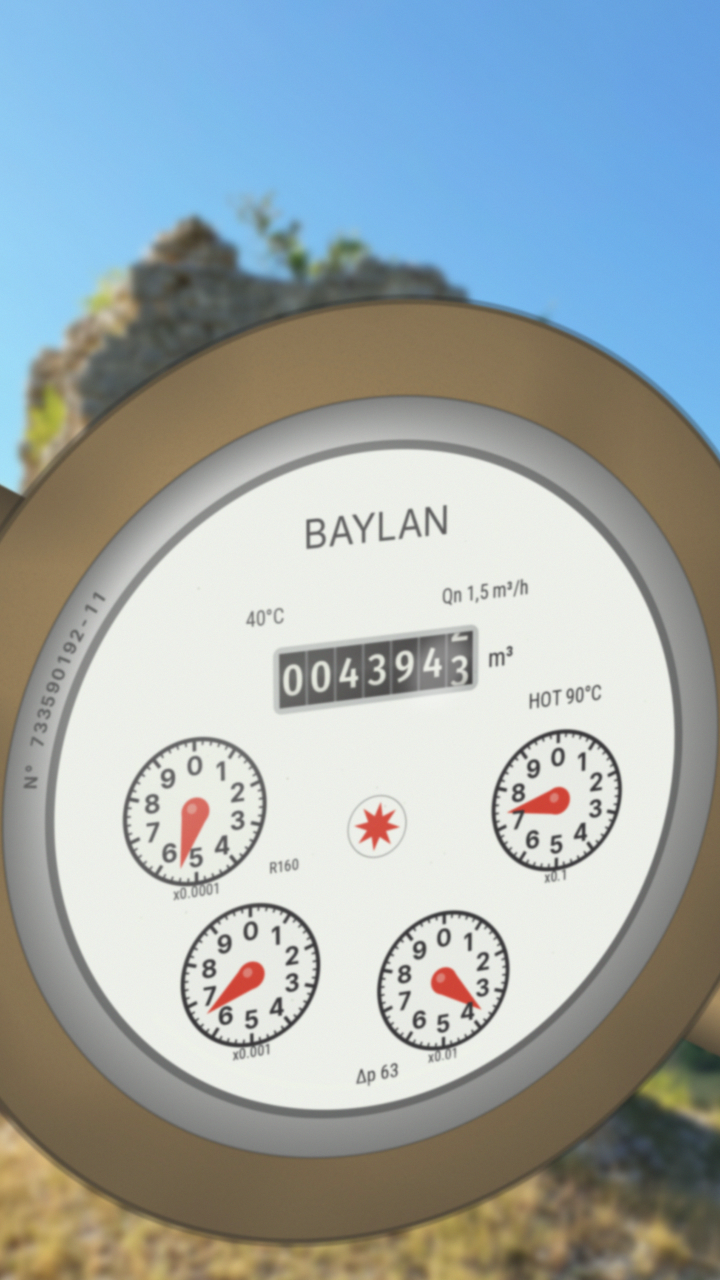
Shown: 43942.7365 m³
